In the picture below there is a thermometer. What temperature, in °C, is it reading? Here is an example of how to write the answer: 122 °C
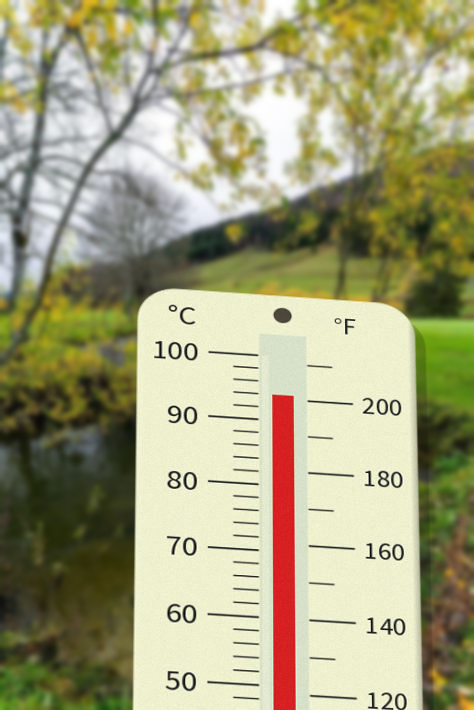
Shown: 94 °C
